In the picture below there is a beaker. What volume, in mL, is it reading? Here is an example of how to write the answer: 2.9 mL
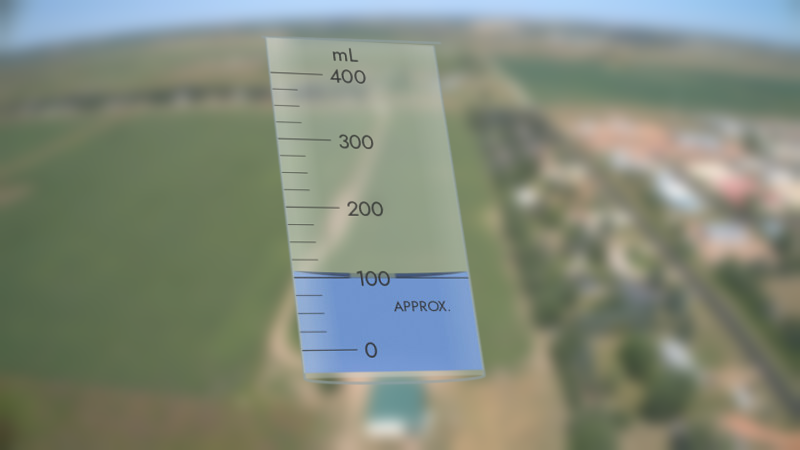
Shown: 100 mL
